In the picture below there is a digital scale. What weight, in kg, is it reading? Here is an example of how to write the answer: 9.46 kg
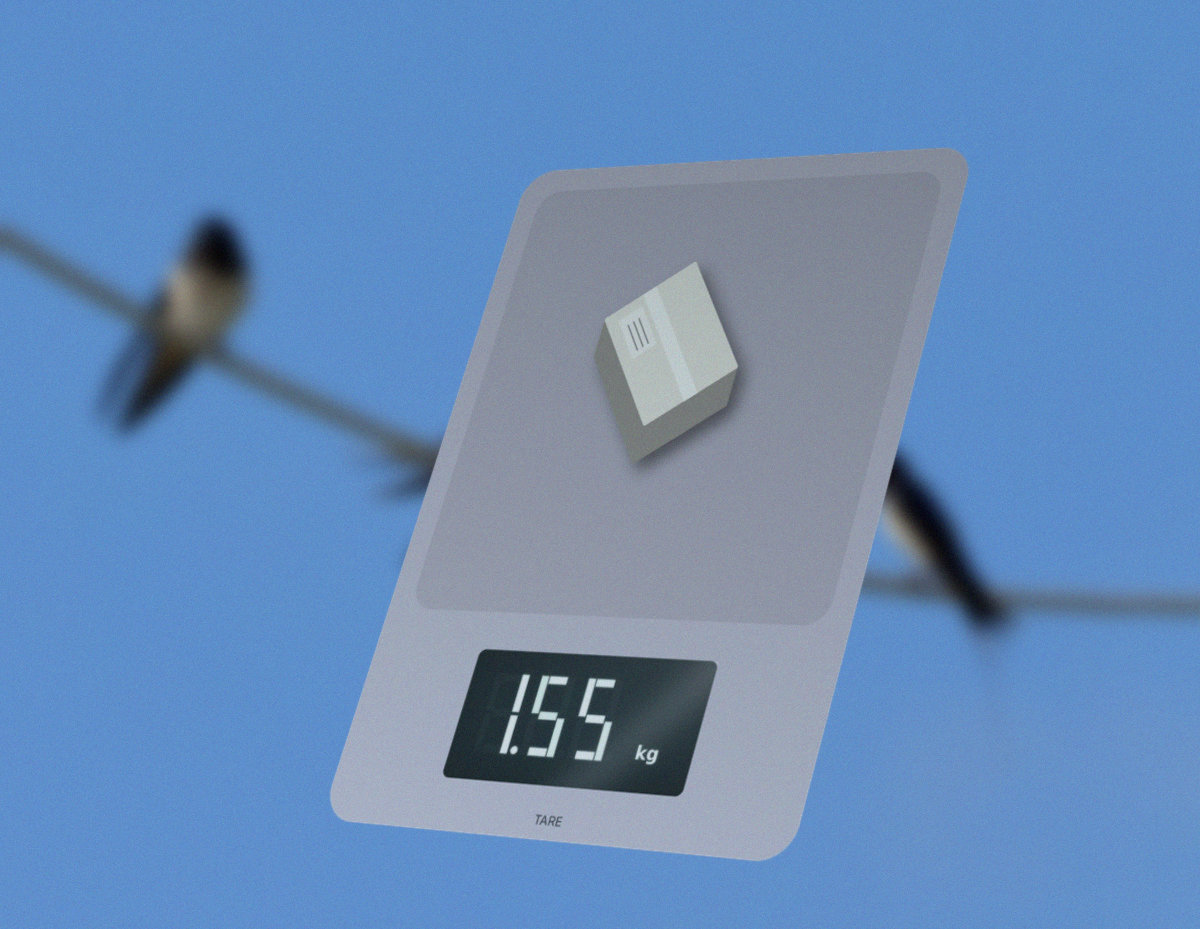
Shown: 1.55 kg
